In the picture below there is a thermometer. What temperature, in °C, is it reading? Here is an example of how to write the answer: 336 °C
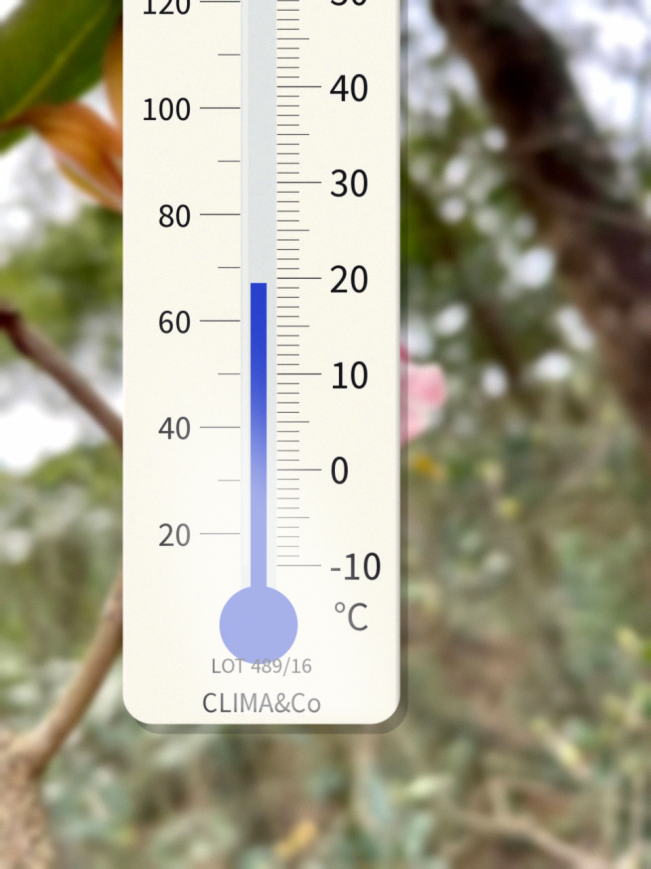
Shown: 19.5 °C
